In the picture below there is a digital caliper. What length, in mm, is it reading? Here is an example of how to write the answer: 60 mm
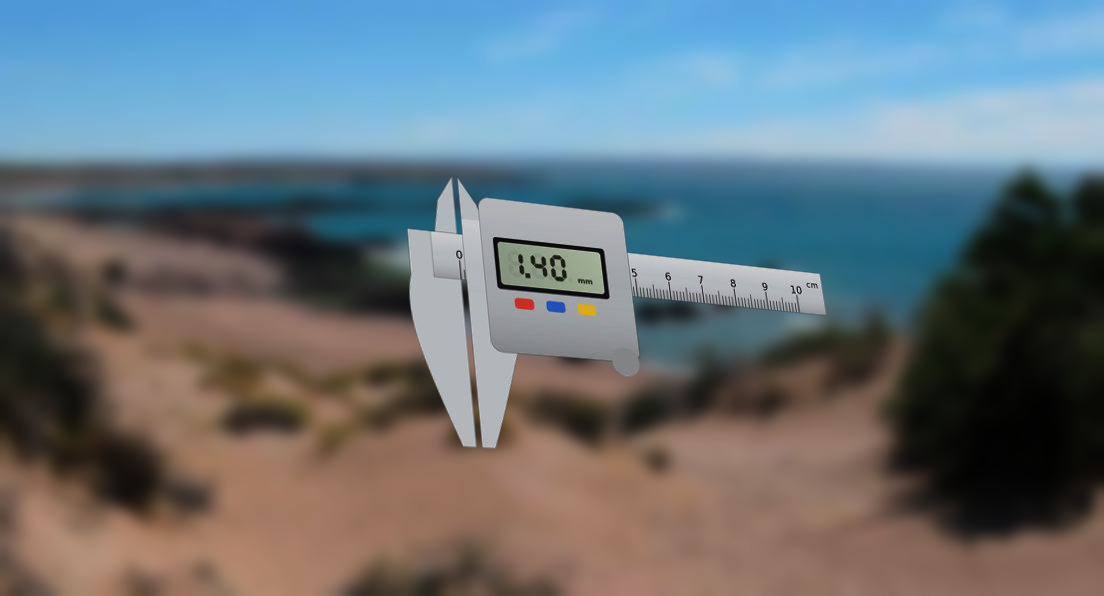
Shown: 1.40 mm
